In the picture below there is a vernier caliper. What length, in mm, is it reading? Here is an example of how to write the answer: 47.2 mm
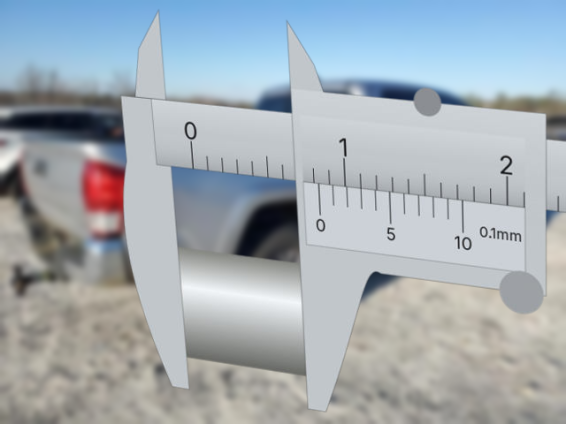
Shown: 8.3 mm
